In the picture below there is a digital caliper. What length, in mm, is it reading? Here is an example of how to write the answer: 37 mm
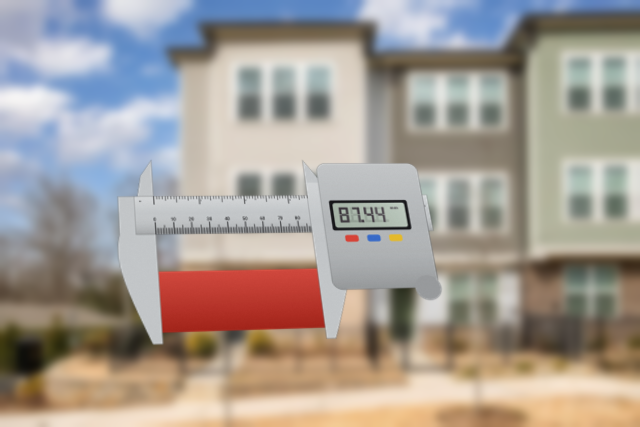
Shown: 87.44 mm
